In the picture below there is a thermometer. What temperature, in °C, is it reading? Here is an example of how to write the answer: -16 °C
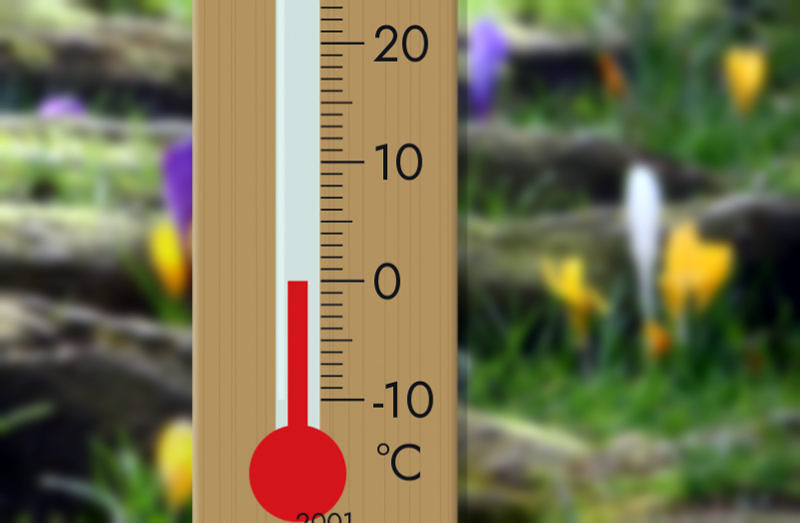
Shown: 0 °C
